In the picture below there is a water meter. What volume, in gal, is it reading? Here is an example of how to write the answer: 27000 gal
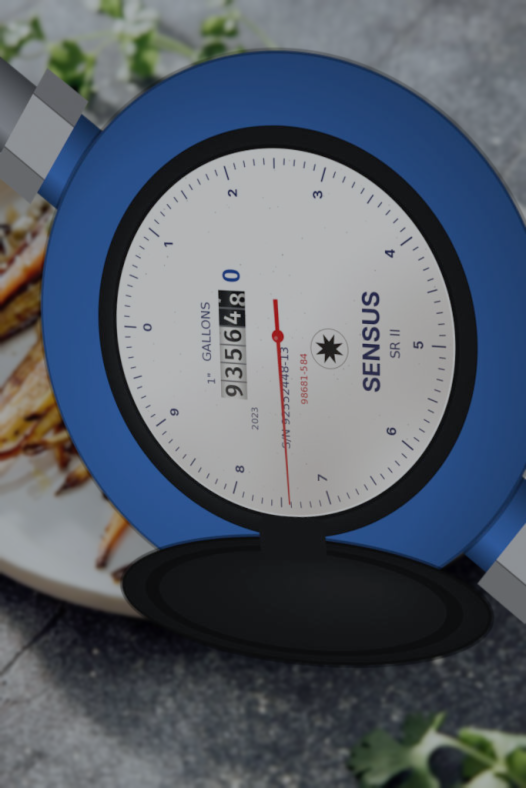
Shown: 9356477.4 gal
